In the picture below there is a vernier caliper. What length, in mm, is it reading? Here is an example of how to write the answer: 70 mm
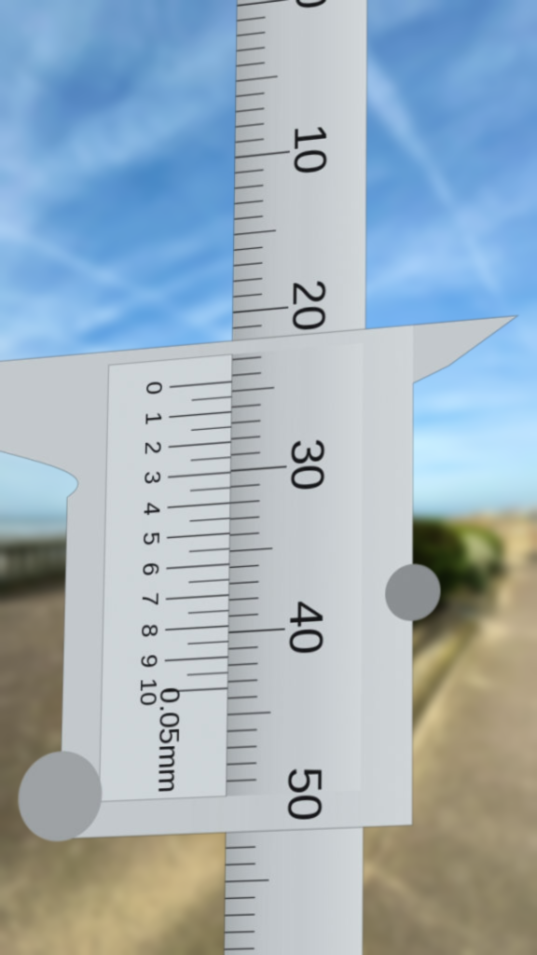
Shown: 24.4 mm
